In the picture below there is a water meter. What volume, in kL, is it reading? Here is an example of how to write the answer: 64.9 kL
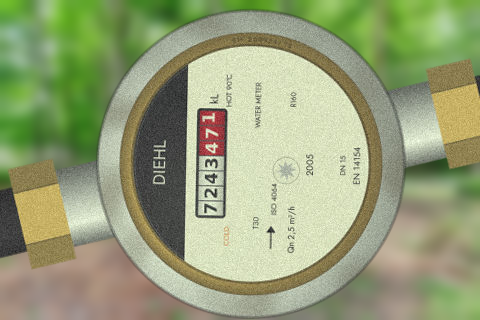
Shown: 7243.471 kL
